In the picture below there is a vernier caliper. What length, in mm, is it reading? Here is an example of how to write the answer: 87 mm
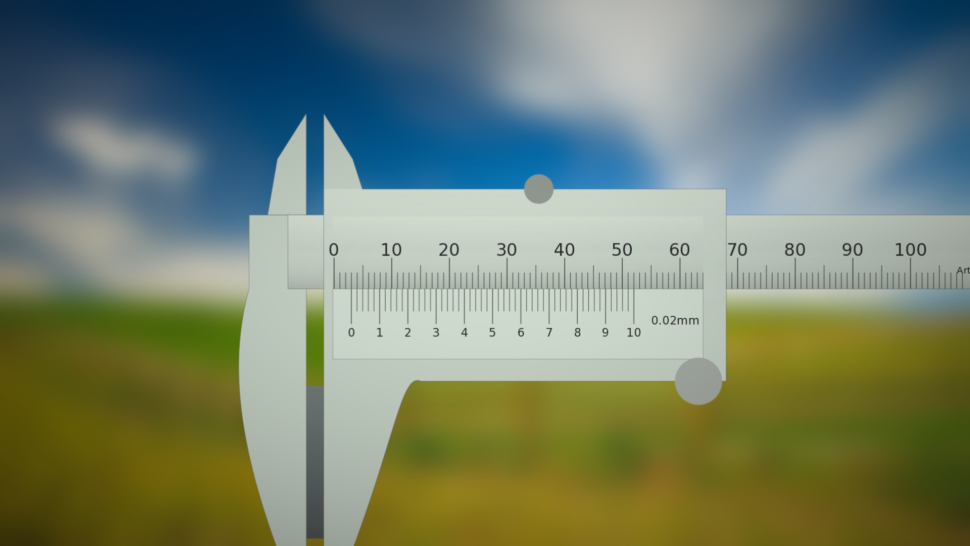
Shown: 3.0 mm
